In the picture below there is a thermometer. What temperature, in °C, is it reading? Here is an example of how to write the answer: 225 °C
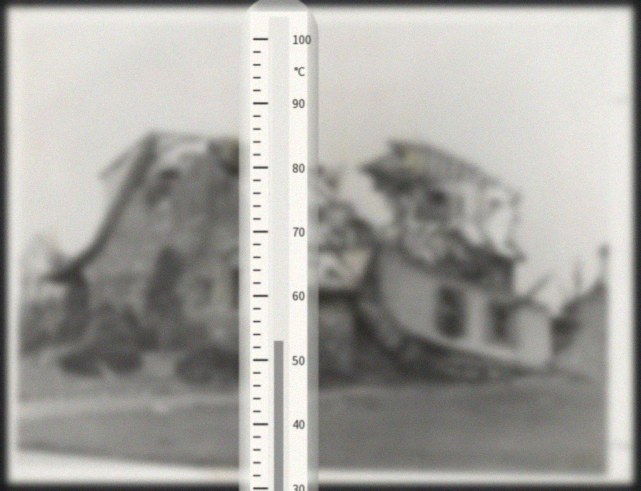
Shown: 53 °C
